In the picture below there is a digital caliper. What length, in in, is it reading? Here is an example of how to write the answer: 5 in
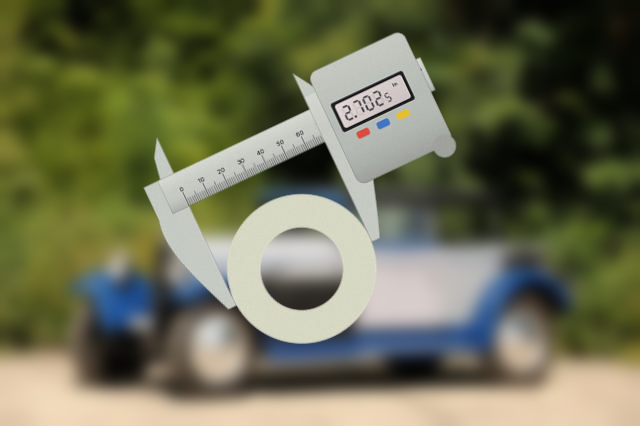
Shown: 2.7025 in
